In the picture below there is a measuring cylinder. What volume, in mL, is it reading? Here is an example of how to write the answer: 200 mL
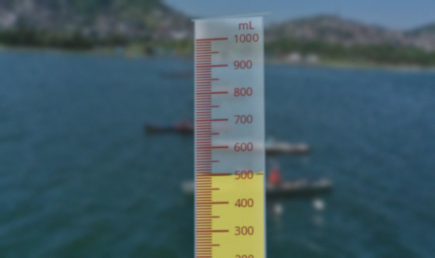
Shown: 500 mL
